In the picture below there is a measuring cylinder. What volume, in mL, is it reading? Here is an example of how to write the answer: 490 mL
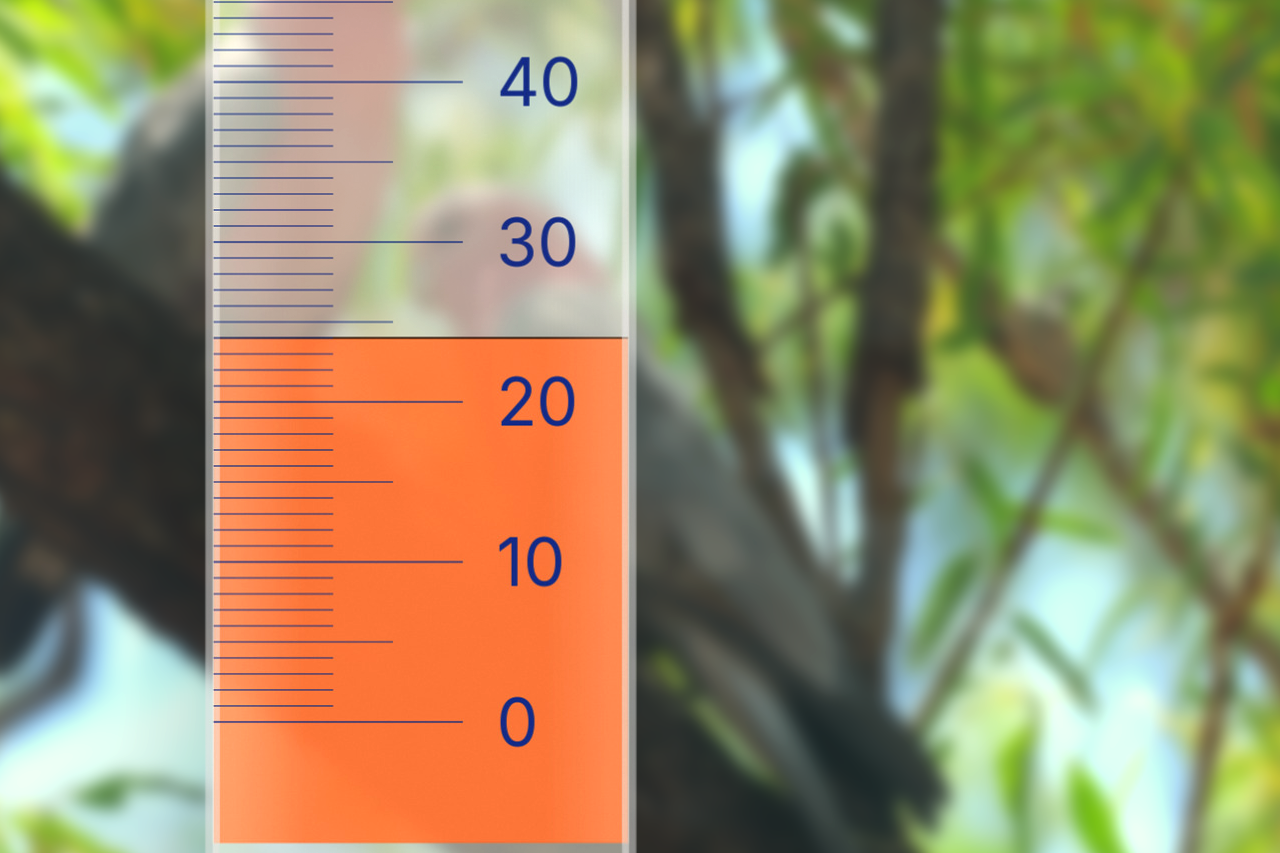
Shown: 24 mL
